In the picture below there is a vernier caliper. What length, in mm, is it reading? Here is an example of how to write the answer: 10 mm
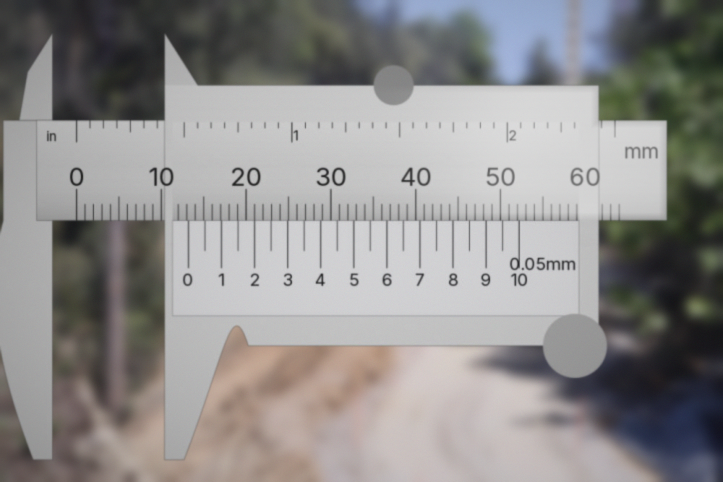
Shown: 13.2 mm
